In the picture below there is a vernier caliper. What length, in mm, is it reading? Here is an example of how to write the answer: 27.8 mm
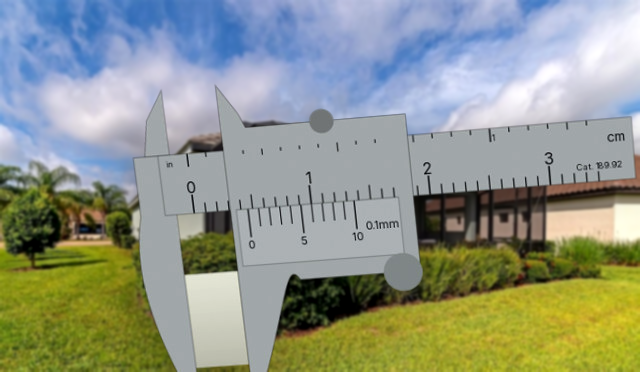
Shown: 4.6 mm
